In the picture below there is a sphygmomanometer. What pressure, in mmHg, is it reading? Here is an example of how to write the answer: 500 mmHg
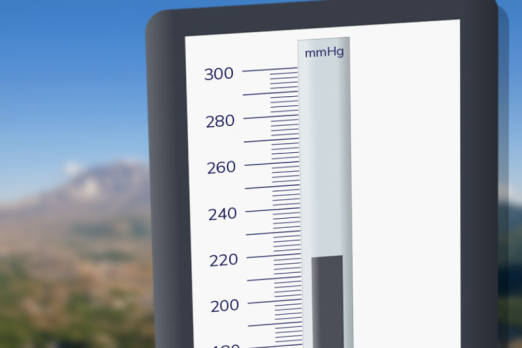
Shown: 218 mmHg
